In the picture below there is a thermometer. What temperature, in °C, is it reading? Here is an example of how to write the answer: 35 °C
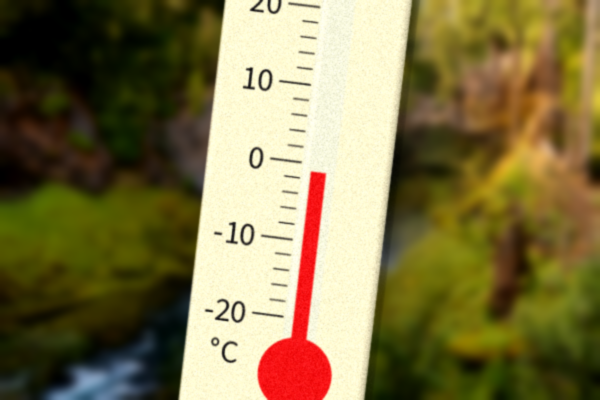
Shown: -1 °C
